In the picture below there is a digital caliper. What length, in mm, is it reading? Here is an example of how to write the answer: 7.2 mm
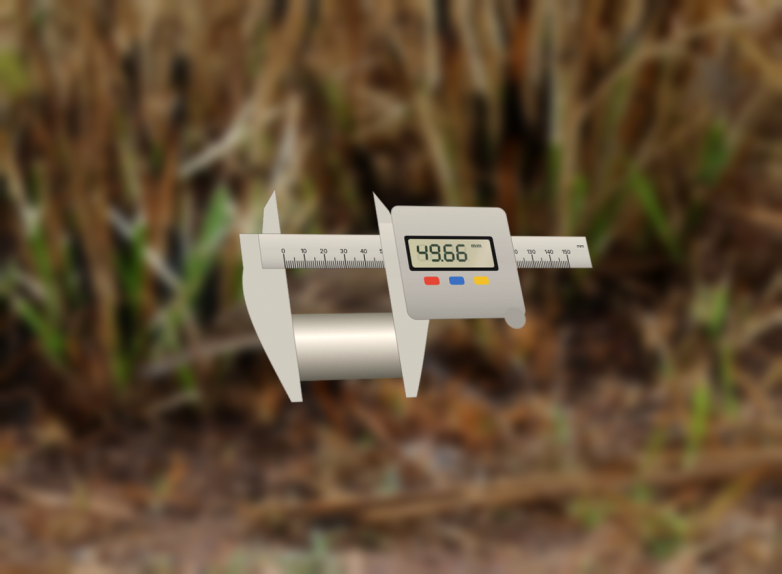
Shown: 49.66 mm
